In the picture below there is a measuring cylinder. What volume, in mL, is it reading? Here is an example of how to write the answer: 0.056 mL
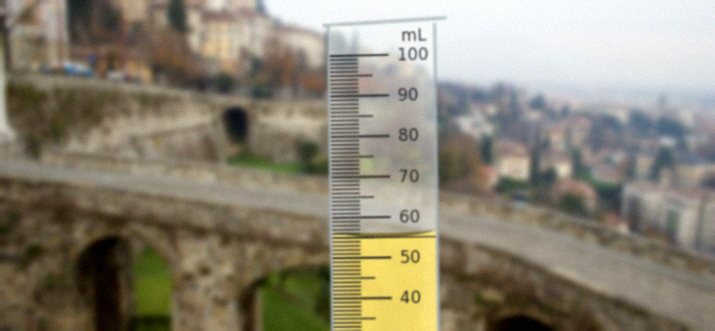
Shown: 55 mL
